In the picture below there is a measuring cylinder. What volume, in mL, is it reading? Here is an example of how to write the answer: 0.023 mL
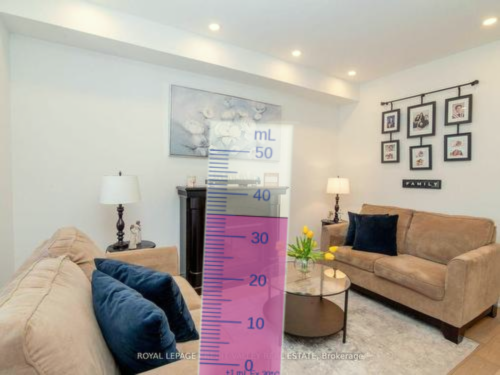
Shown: 35 mL
